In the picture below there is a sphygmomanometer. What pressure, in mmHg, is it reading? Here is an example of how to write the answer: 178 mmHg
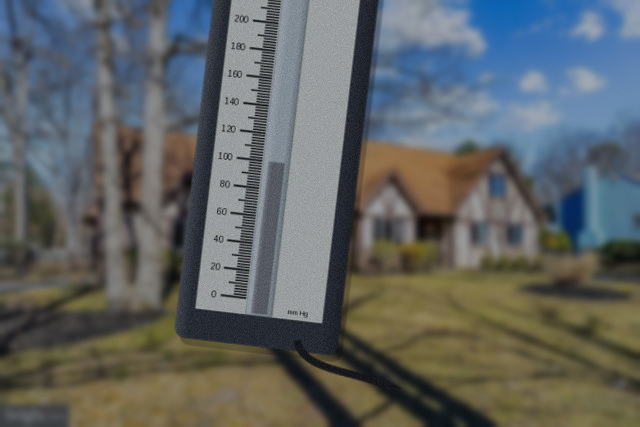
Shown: 100 mmHg
